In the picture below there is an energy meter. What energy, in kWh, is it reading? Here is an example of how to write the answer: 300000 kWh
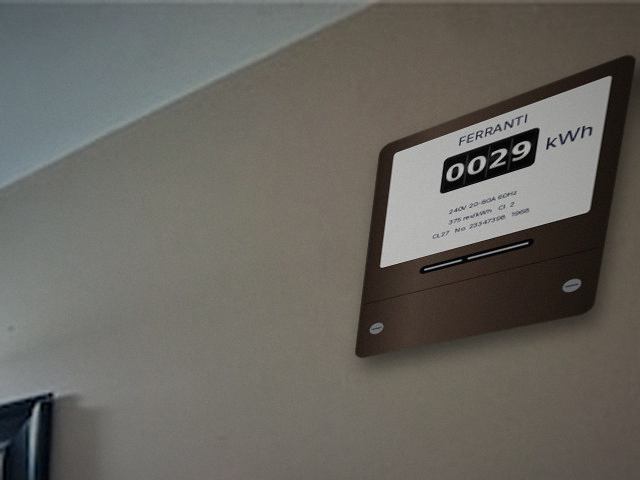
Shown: 29 kWh
